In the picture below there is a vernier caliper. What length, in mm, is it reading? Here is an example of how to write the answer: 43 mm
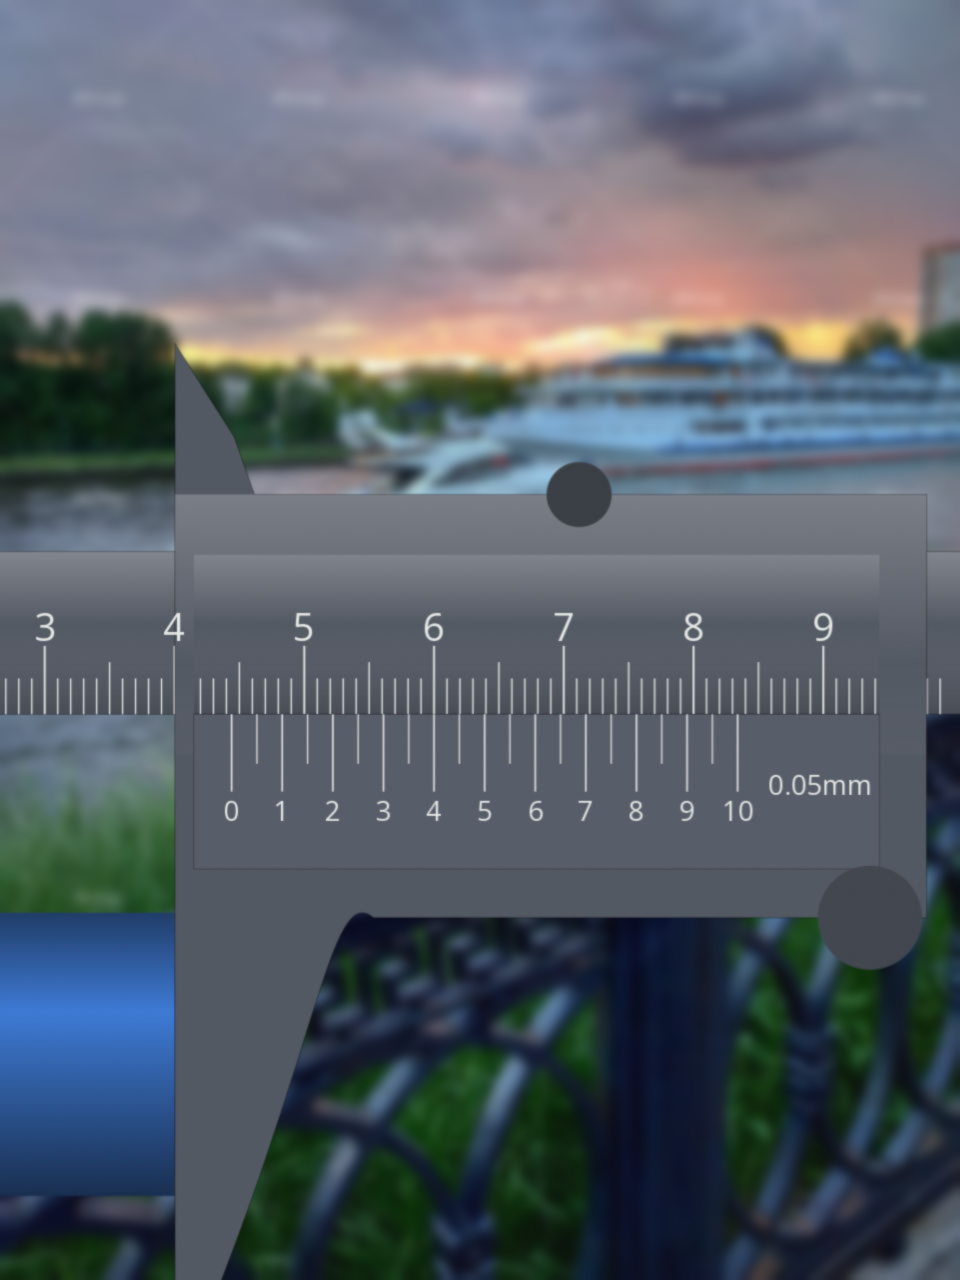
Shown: 44.4 mm
